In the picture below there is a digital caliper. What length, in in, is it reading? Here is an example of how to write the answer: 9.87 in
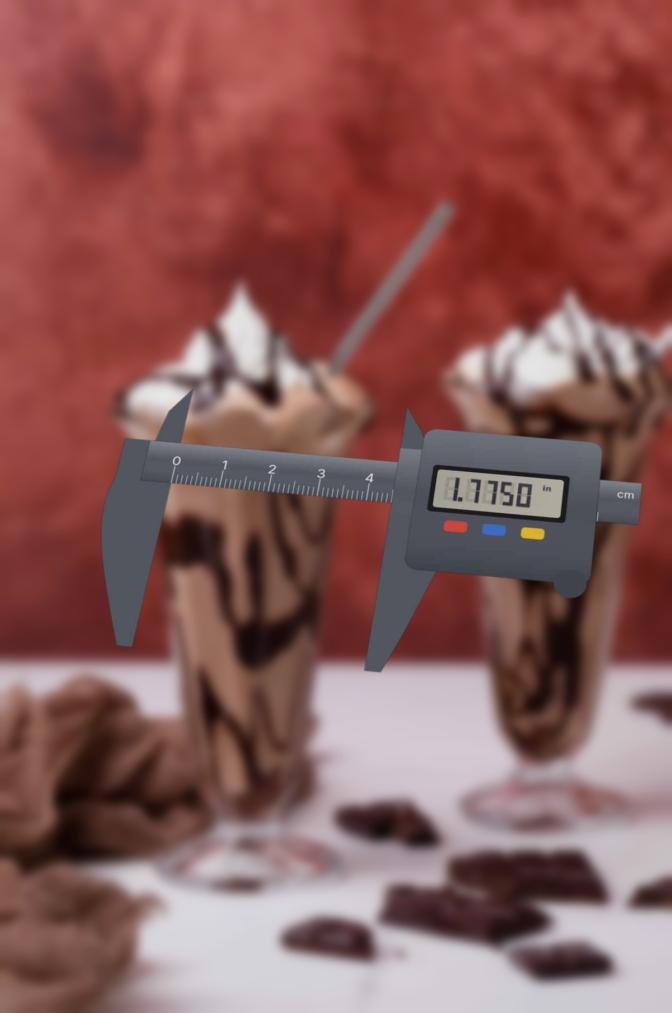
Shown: 1.7750 in
